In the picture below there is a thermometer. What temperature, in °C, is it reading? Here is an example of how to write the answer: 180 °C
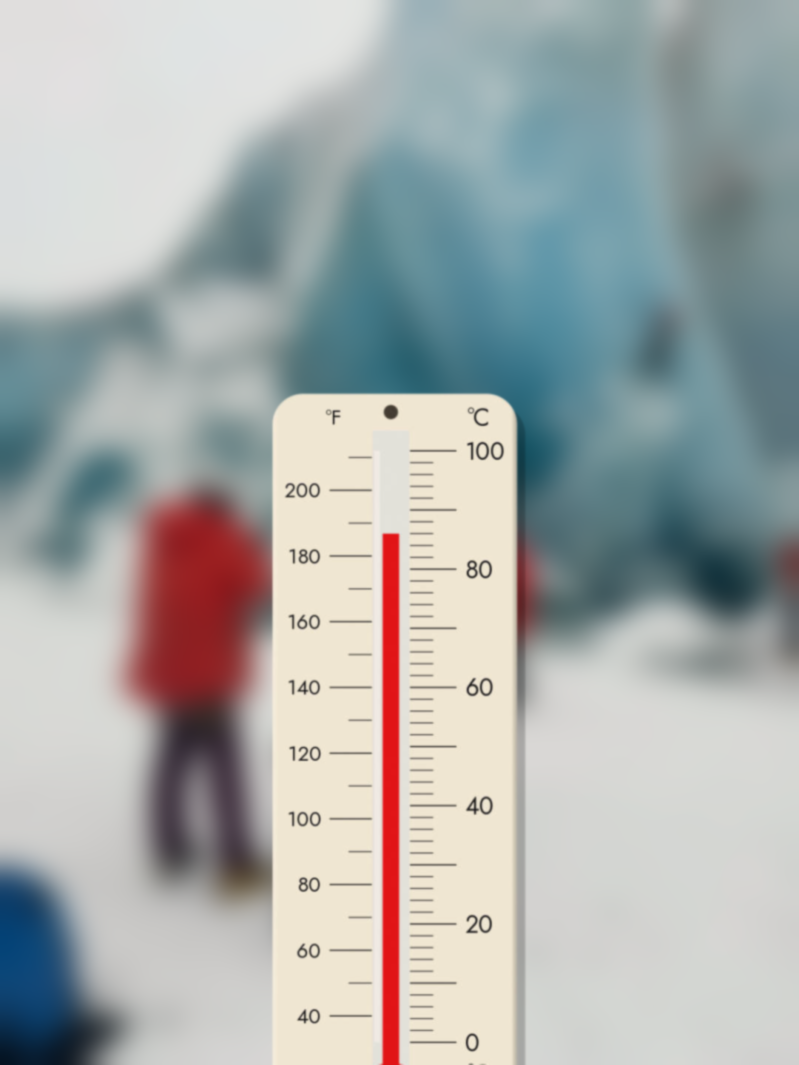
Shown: 86 °C
